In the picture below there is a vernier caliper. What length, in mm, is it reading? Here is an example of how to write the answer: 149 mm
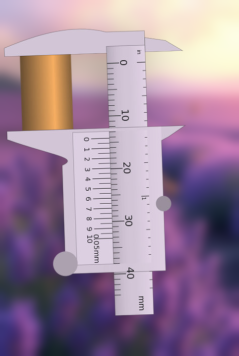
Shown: 14.2 mm
